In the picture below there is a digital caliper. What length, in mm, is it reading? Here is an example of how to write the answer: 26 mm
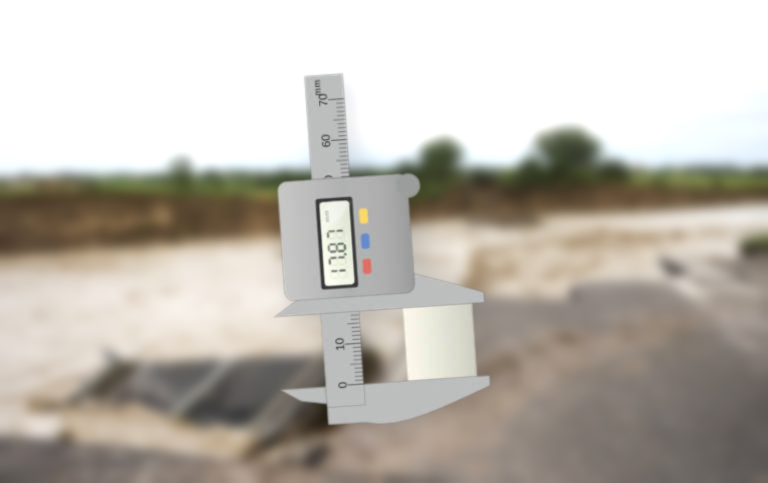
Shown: 17.87 mm
